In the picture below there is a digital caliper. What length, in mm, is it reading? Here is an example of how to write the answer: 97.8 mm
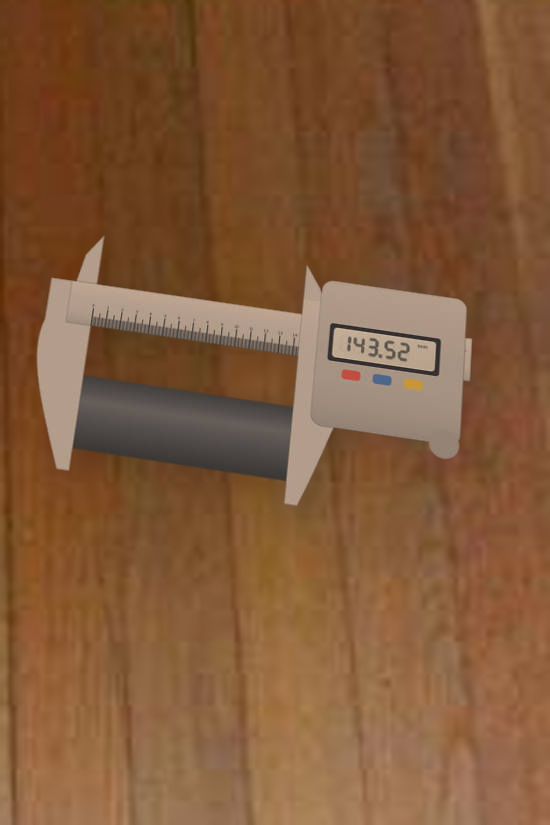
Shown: 143.52 mm
